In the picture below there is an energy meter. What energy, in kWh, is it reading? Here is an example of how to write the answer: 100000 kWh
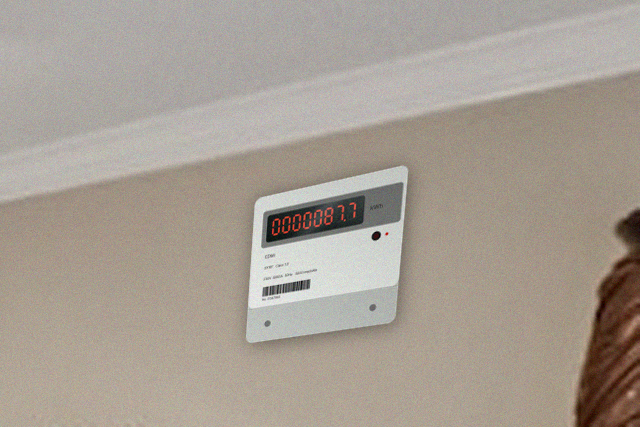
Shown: 87.7 kWh
